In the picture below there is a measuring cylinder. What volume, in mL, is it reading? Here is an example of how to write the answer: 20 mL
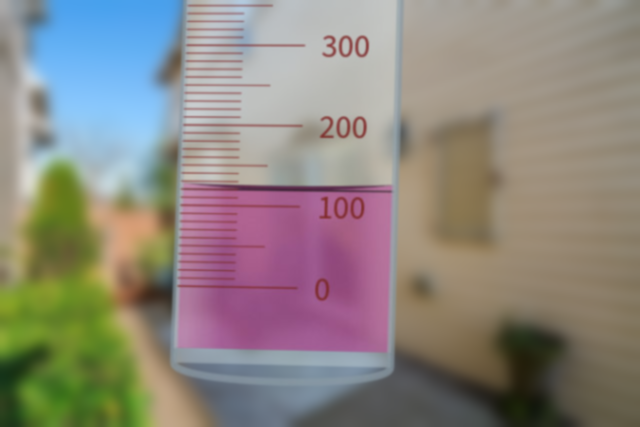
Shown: 120 mL
